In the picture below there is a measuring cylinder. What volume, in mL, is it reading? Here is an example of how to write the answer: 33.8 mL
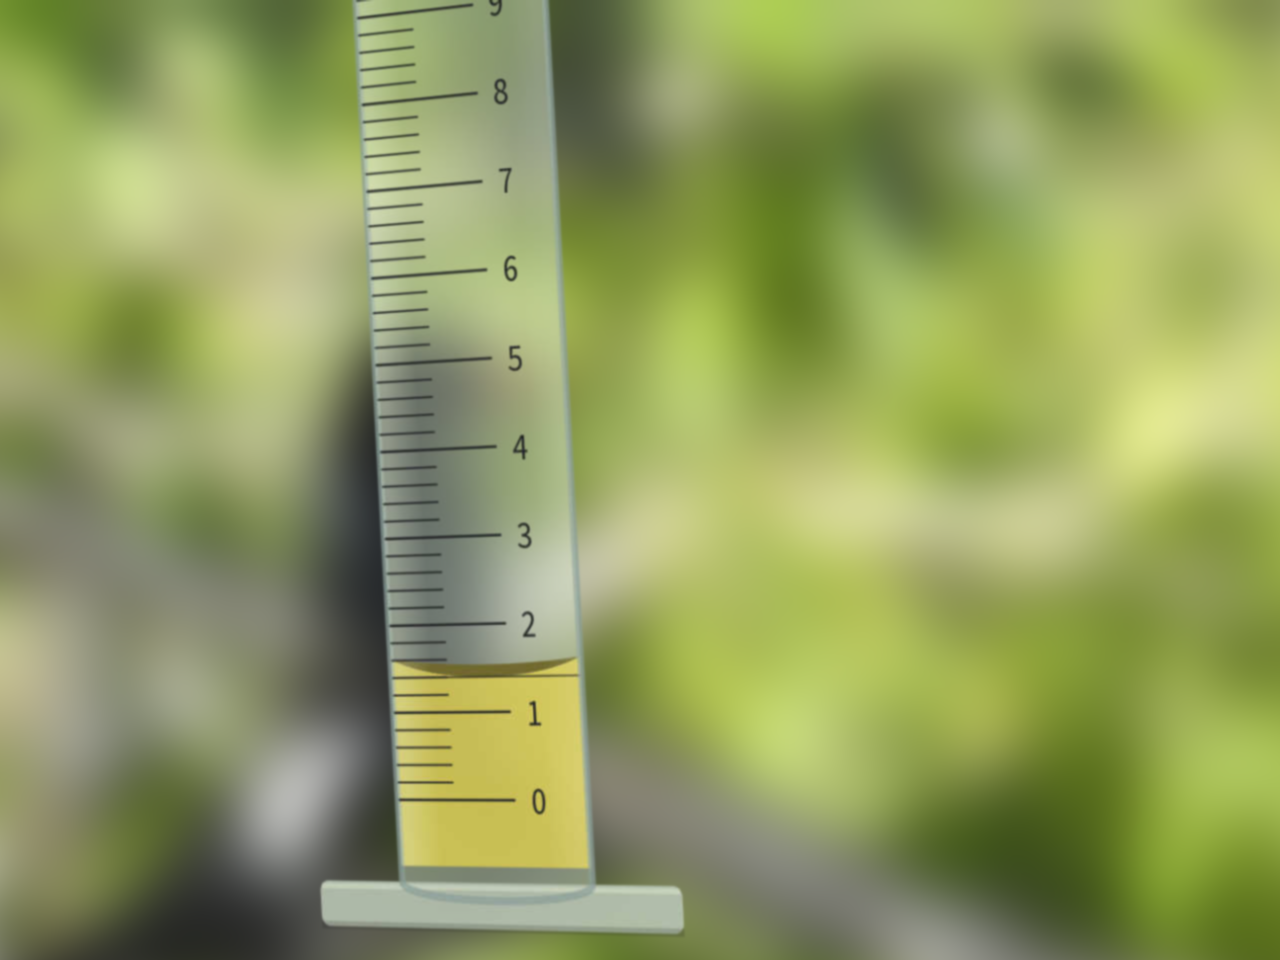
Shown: 1.4 mL
